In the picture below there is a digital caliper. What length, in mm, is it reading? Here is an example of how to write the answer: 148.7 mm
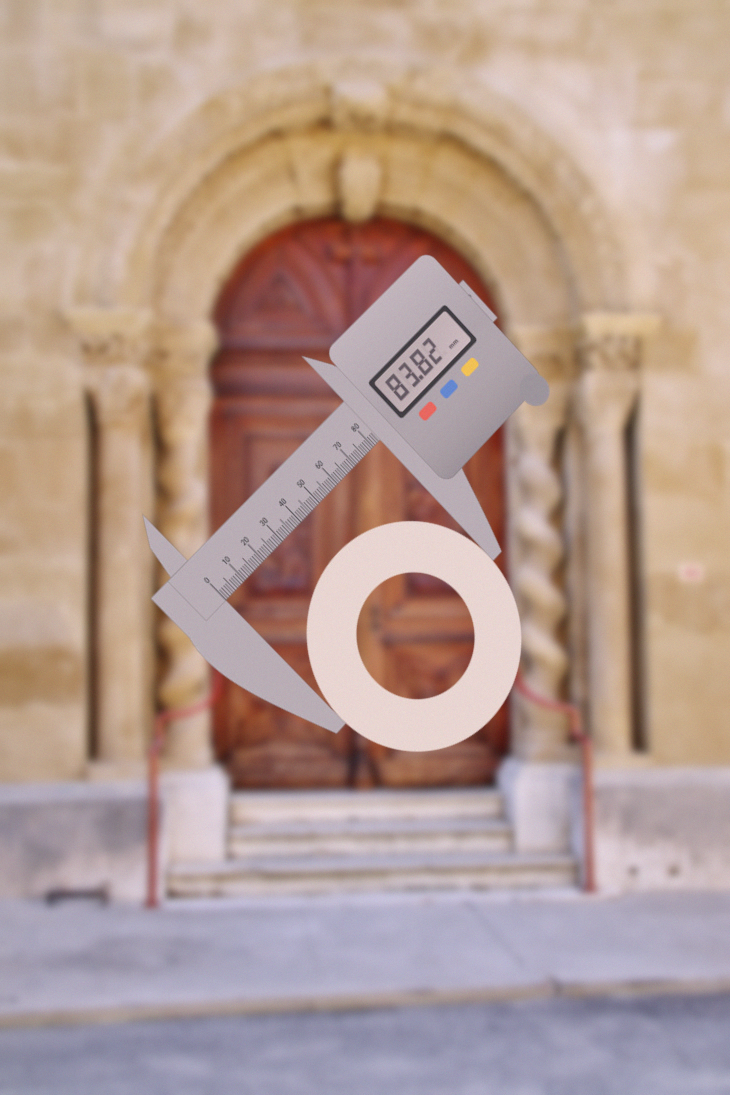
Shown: 83.82 mm
